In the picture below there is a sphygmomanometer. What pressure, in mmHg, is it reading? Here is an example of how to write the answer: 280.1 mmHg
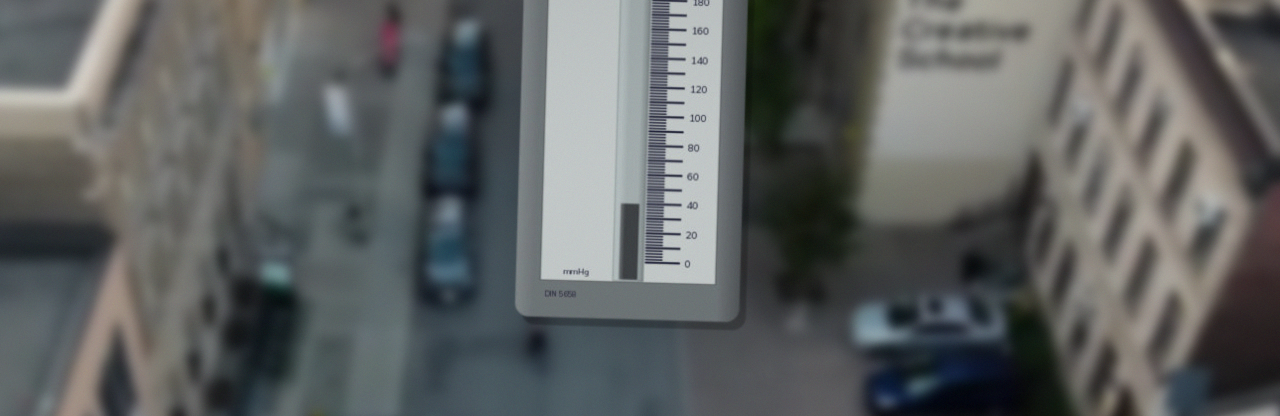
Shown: 40 mmHg
